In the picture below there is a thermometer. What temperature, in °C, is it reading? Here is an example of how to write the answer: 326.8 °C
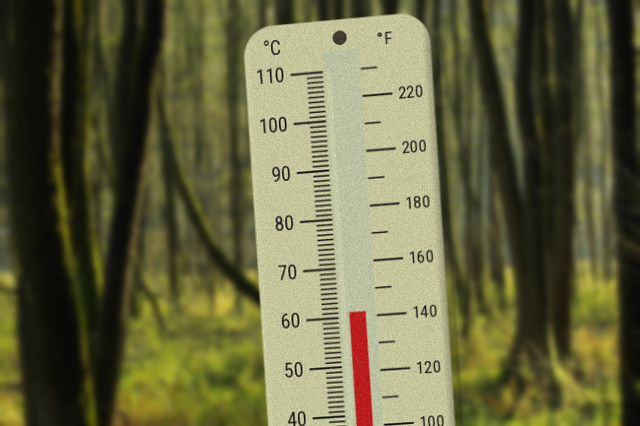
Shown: 61 °C
